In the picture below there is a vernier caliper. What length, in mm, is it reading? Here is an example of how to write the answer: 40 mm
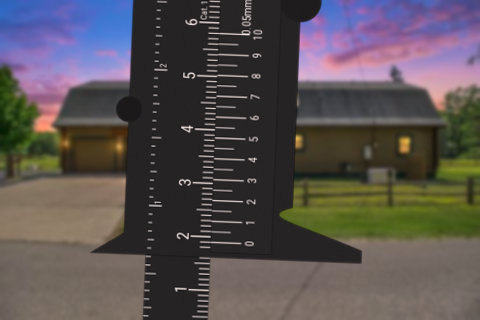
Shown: 19.0 mm
